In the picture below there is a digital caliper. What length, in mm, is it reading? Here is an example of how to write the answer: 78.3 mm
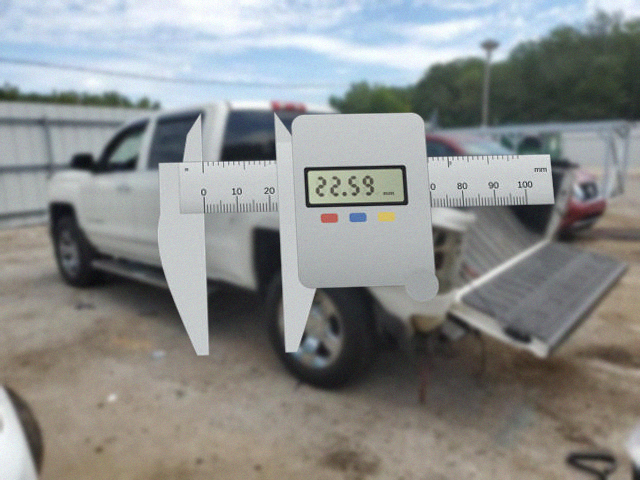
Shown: 22.59 mm
